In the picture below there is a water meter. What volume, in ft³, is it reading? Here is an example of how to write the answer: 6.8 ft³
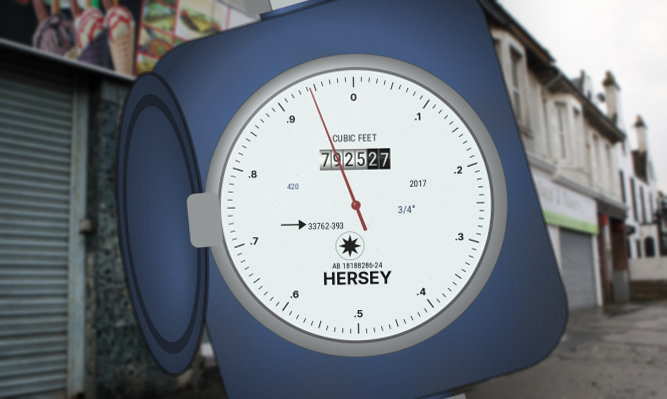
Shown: 792526.94 ft³
